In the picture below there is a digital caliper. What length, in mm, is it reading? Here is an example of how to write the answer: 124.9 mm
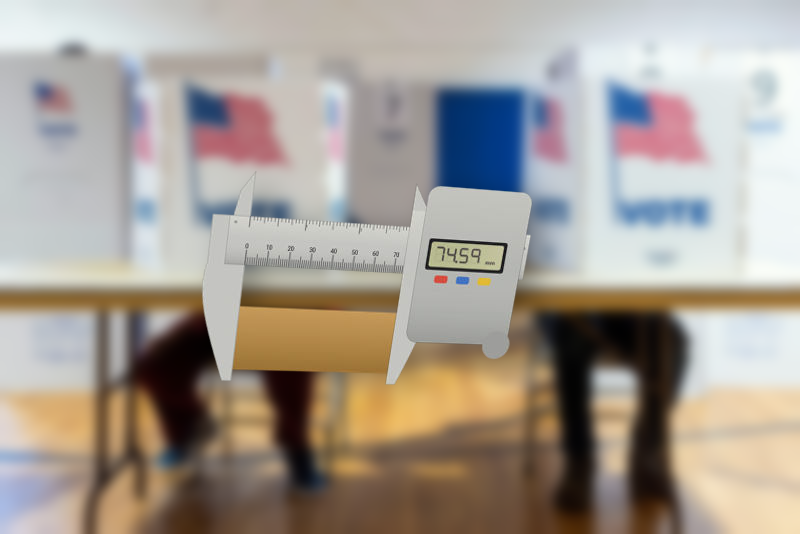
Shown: 74.59 mm
